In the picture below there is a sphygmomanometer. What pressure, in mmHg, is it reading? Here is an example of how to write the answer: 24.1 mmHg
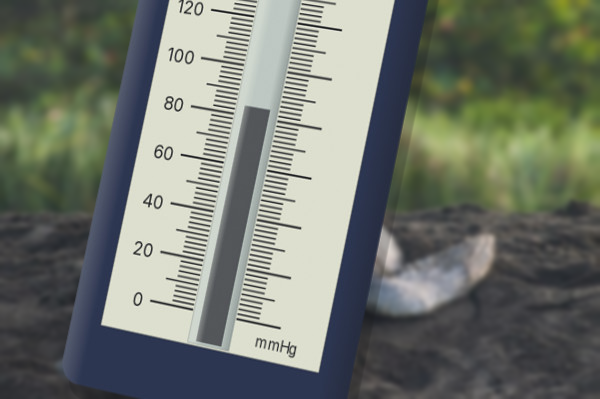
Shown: 84 mmHg
